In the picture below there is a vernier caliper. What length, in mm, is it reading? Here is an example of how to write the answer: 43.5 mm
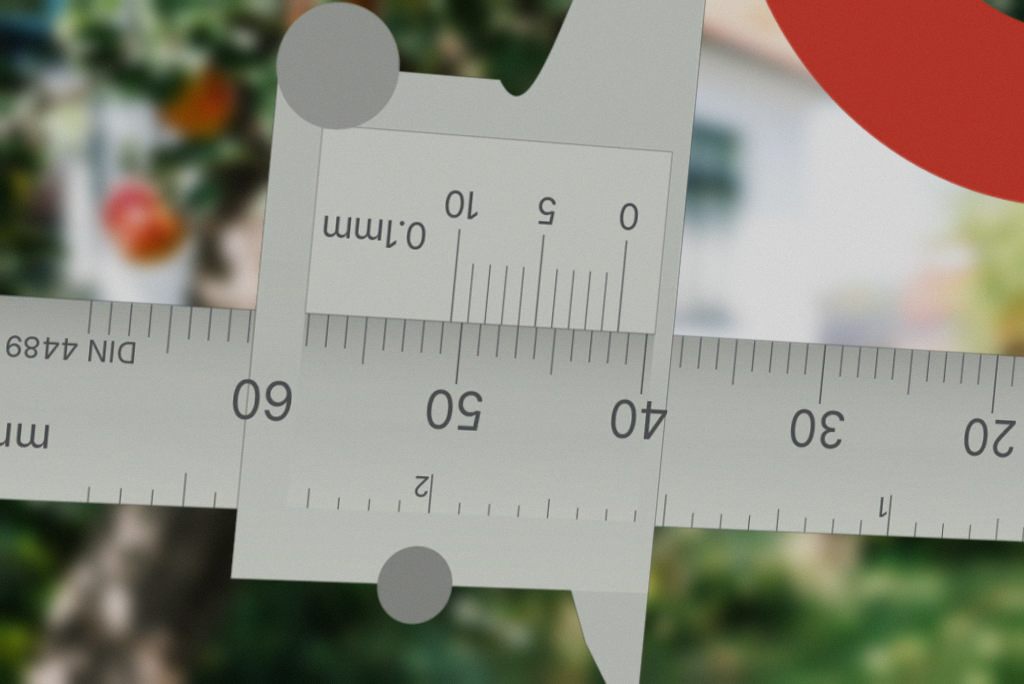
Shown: 41.6 mm
